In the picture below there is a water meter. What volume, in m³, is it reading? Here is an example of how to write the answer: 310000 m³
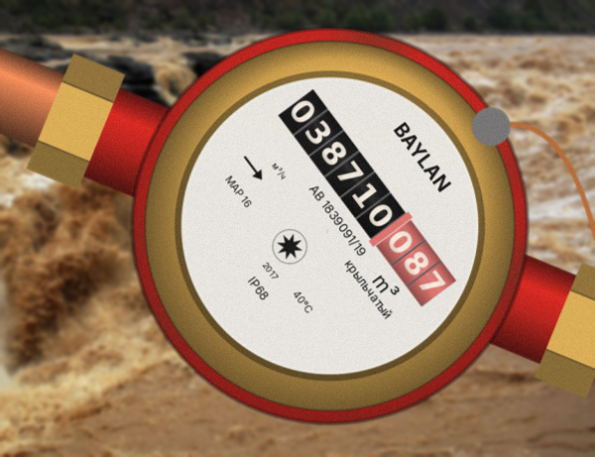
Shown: 38710.087 m³
